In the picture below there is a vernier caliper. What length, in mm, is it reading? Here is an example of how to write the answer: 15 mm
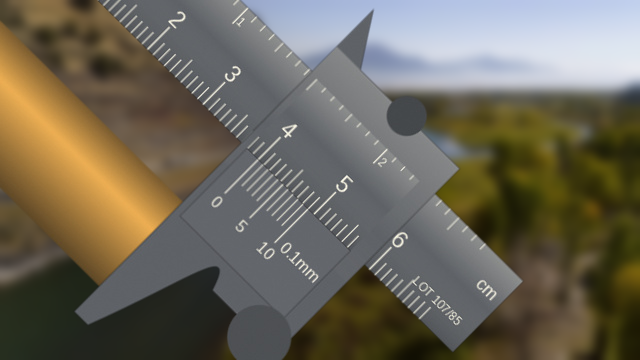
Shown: 40.0 mm
